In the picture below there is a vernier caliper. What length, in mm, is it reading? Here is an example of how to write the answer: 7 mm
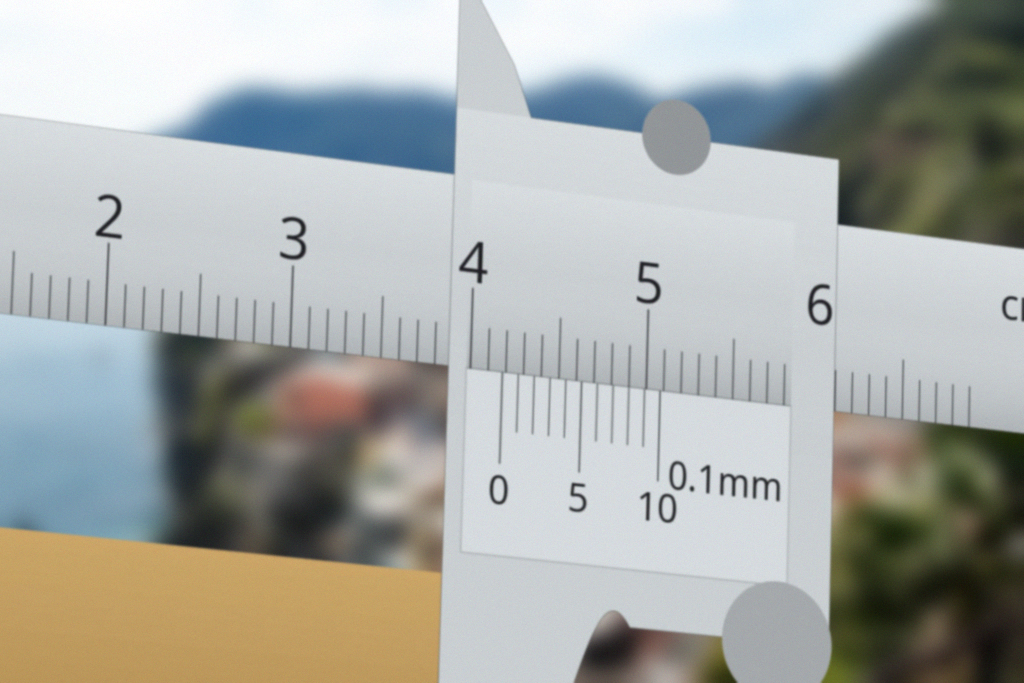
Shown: 41.8 mm
